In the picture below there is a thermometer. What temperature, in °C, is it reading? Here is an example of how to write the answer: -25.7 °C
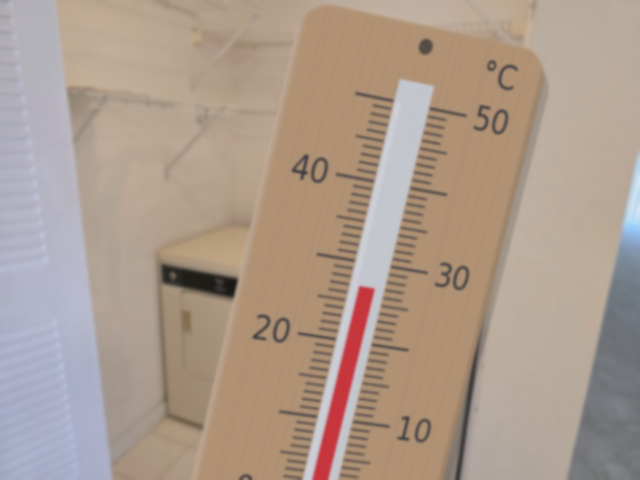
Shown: 27 °C
